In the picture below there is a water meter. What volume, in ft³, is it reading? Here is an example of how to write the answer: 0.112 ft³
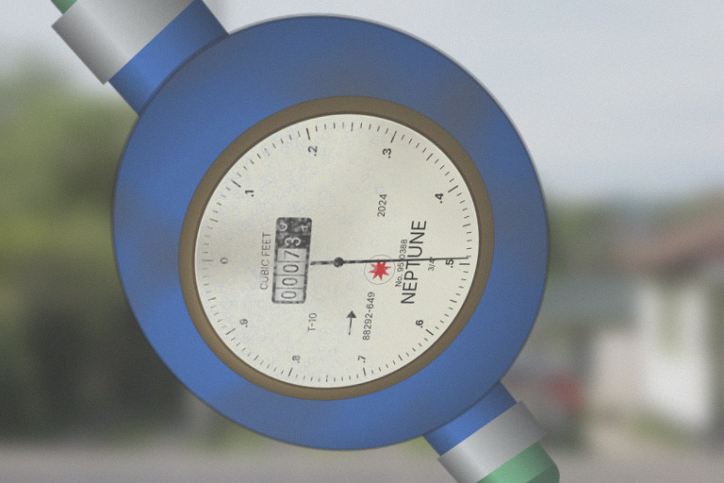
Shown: 730.49 ft³
